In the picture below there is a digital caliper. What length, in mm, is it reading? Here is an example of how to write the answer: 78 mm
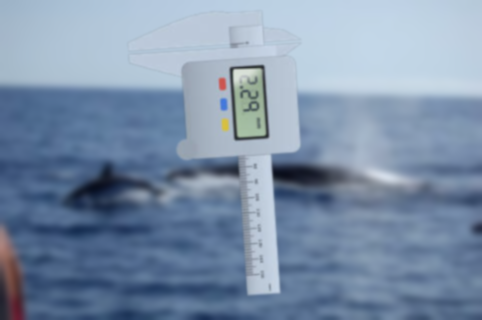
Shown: 2.29 mm
